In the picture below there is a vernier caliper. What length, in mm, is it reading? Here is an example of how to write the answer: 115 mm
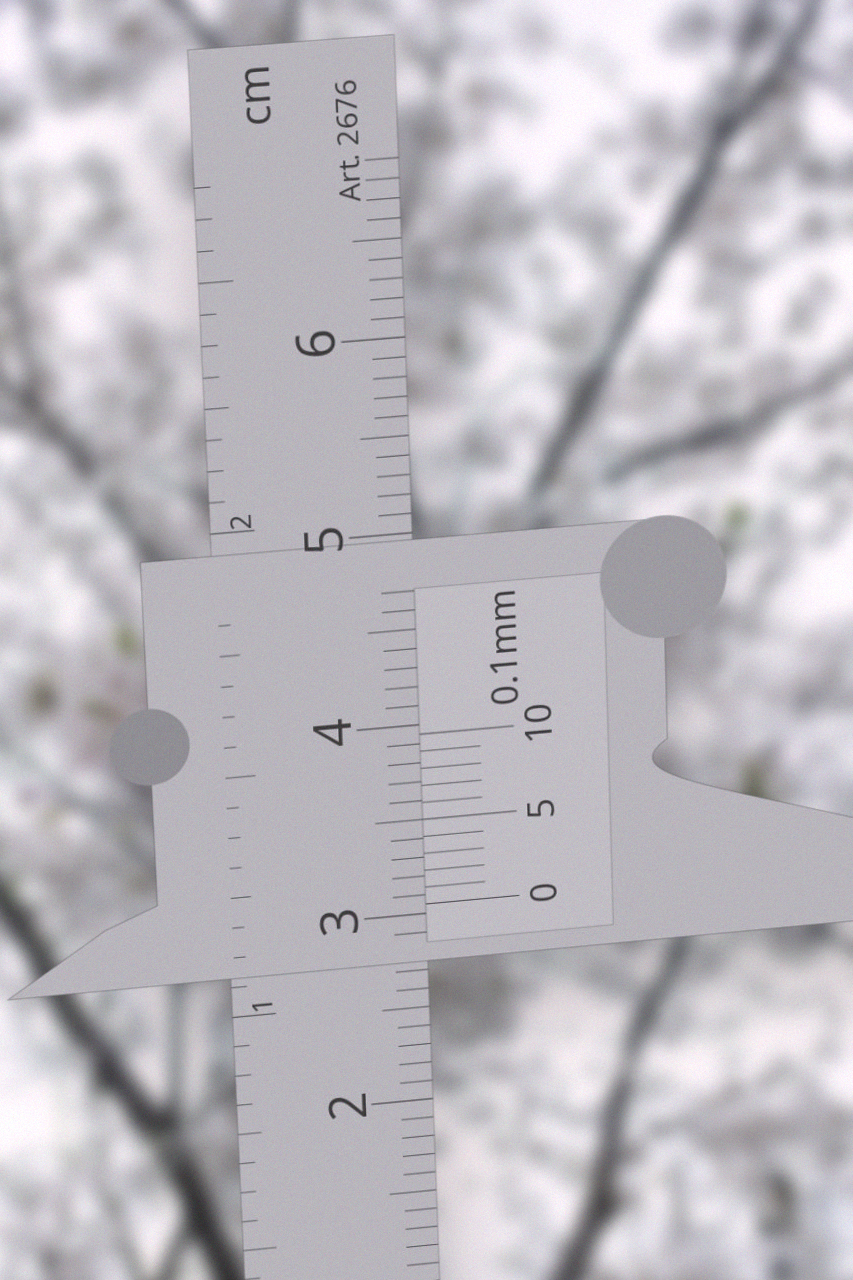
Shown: 30.5 mm
